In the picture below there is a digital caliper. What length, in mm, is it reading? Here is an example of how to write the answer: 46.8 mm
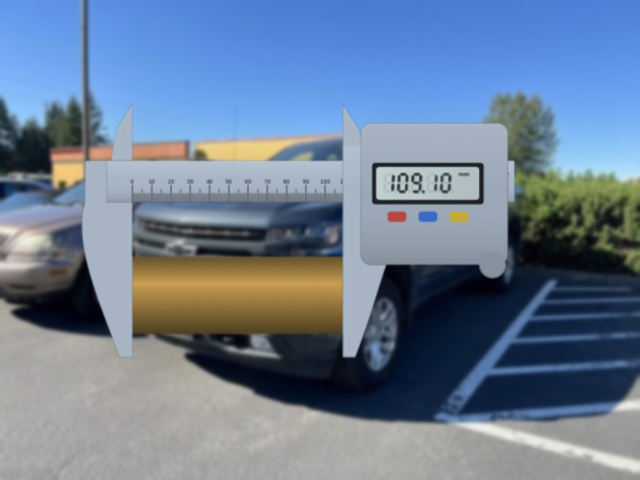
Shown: 109.10 mm
